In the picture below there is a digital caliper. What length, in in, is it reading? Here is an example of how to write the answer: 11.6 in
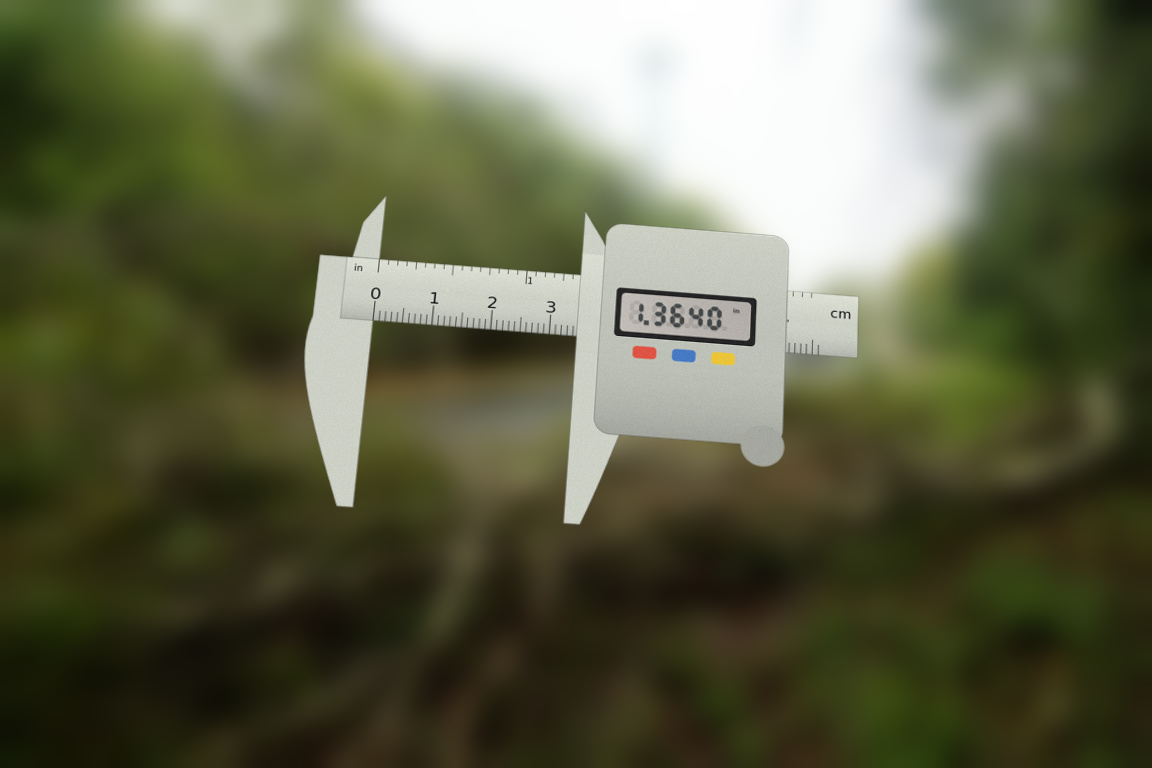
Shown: 1.3640 in
